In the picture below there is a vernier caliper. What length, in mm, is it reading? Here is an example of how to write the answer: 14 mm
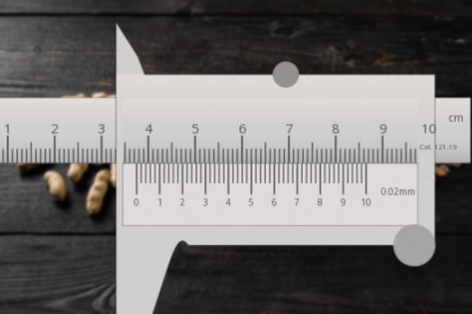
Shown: 37.5 mm
